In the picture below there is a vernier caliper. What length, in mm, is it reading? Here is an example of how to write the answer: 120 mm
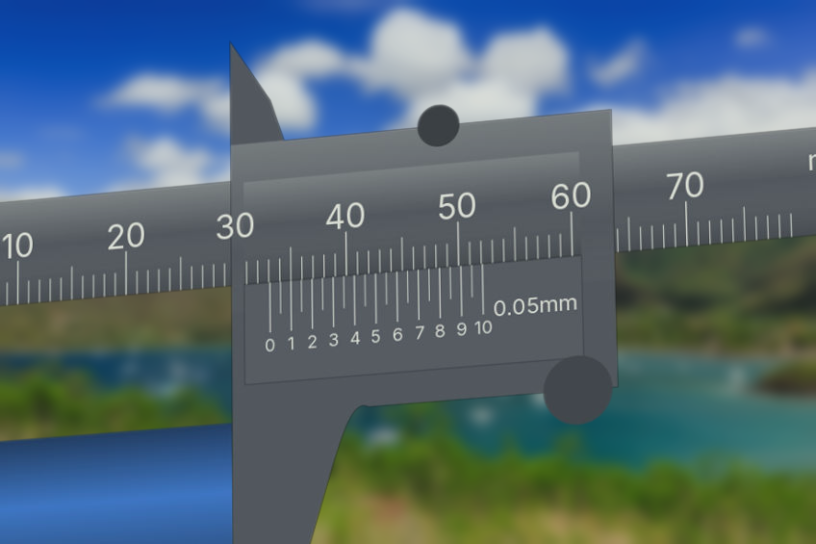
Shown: 33.1 mm
